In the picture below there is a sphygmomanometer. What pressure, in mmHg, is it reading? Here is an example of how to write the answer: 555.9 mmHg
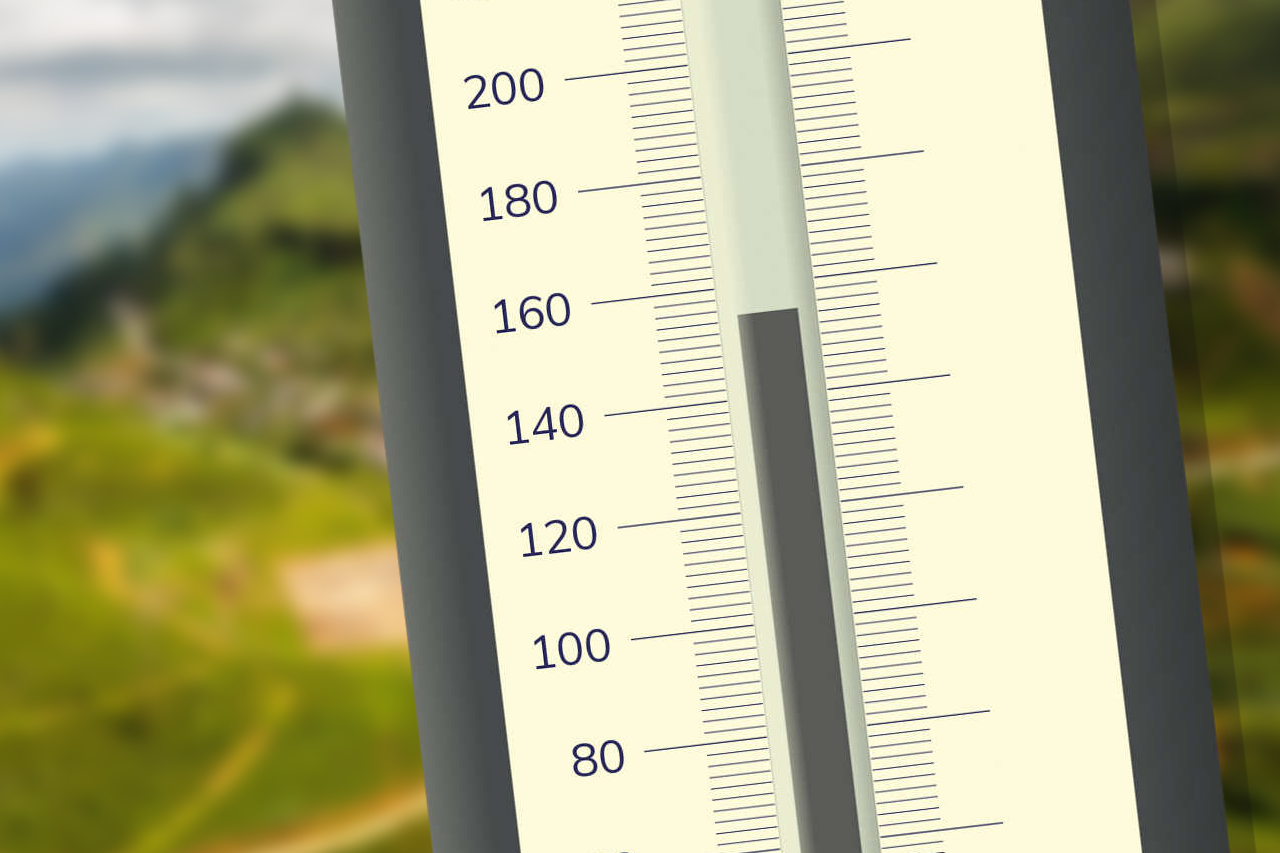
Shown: 155 mmHg
